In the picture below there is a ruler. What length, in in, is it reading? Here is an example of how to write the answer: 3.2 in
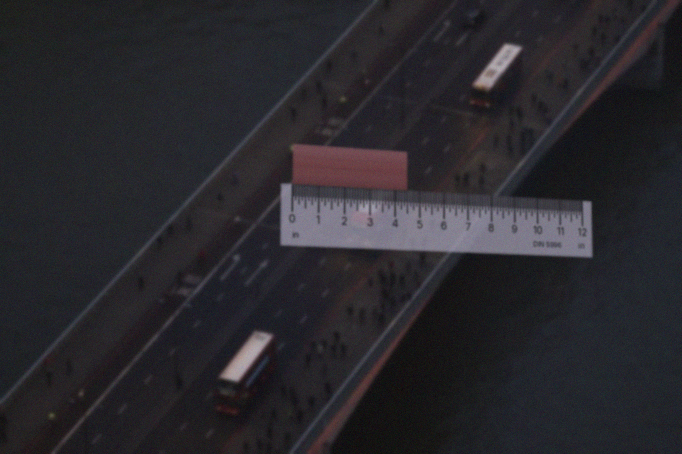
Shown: 4.5 in
